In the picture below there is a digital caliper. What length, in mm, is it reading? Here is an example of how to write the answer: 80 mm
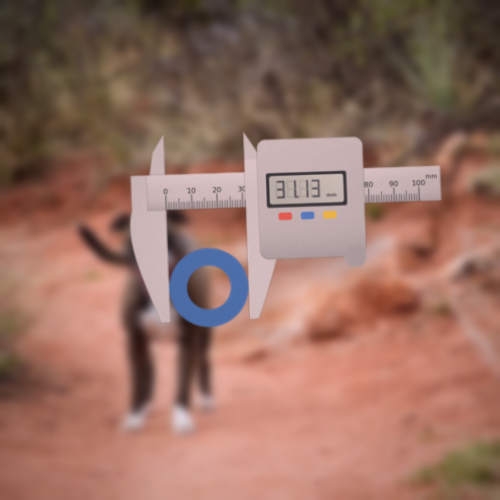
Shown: 31.13 mm
